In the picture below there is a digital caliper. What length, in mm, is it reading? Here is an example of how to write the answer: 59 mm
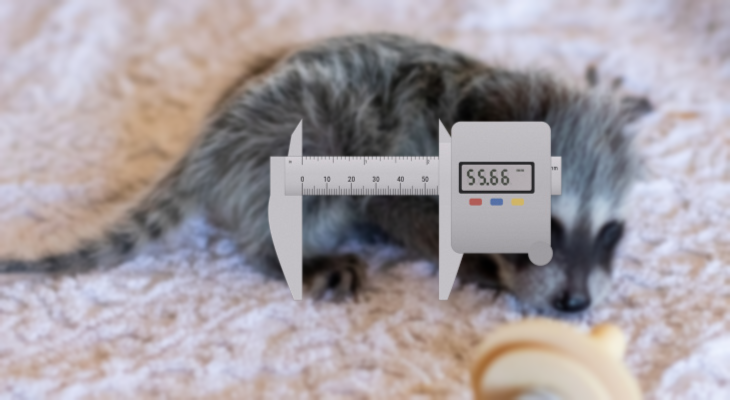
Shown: 55.66 mm
